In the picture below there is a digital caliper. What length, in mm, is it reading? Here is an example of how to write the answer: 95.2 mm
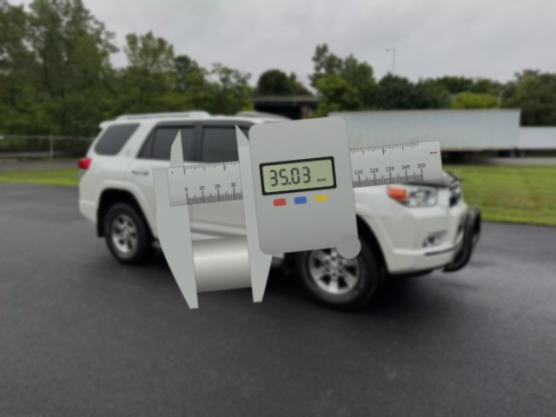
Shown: 35.03 mm
